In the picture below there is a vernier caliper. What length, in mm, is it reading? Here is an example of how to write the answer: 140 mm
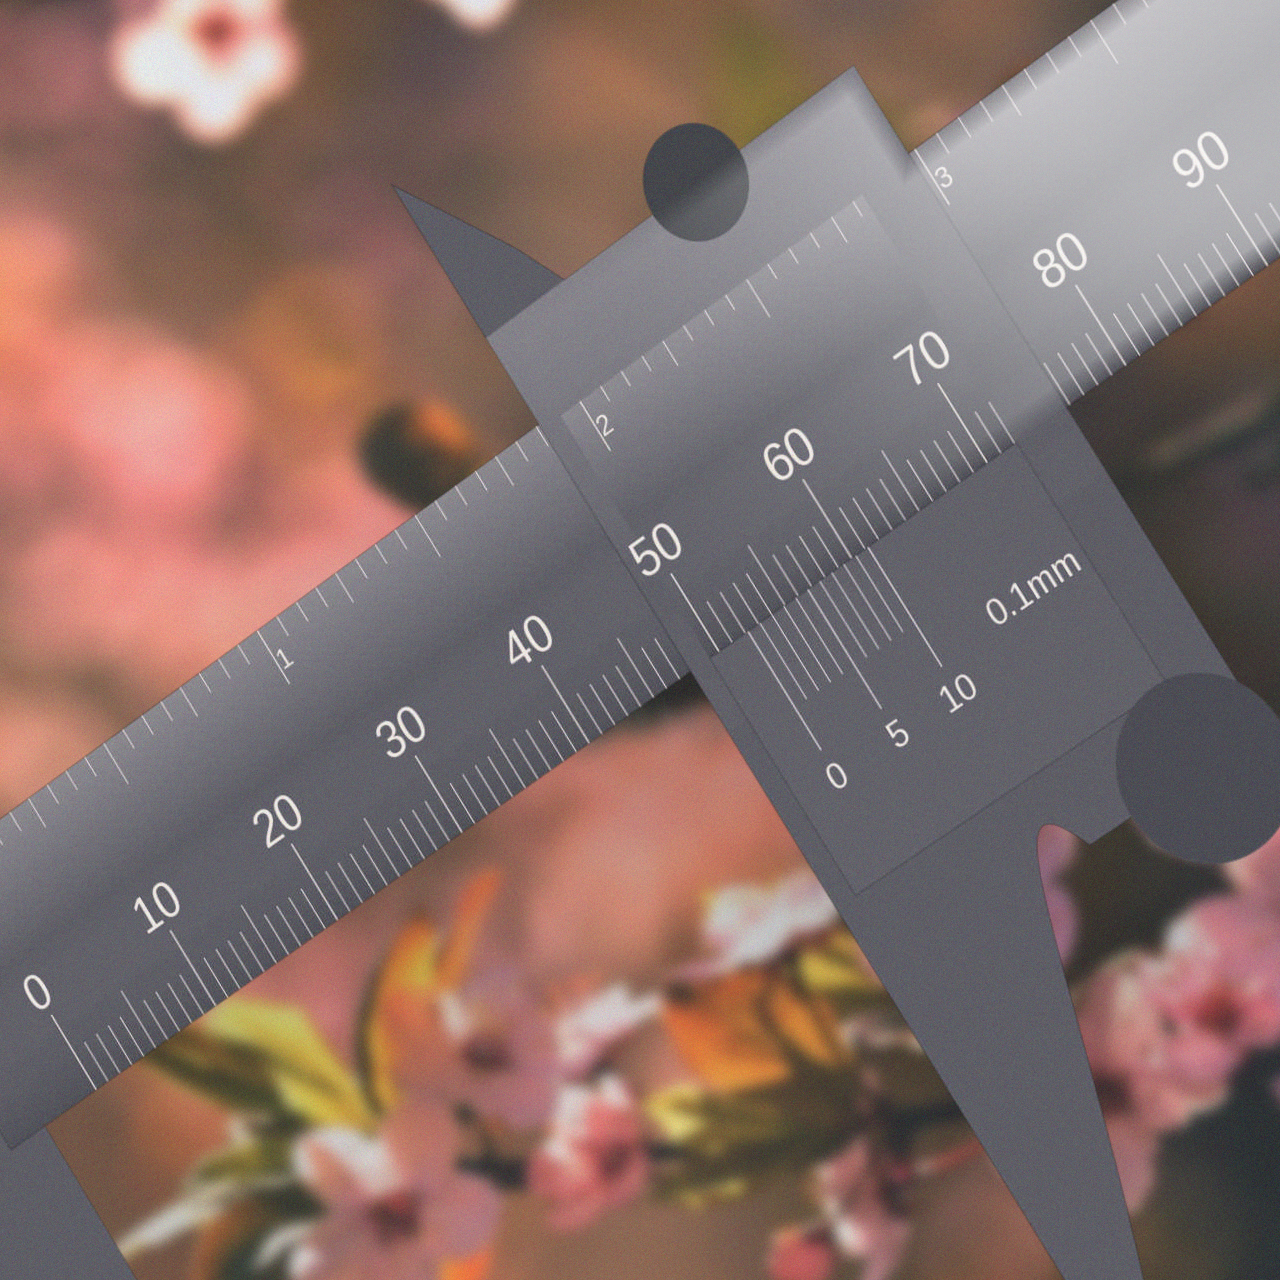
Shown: 52.2 mm
